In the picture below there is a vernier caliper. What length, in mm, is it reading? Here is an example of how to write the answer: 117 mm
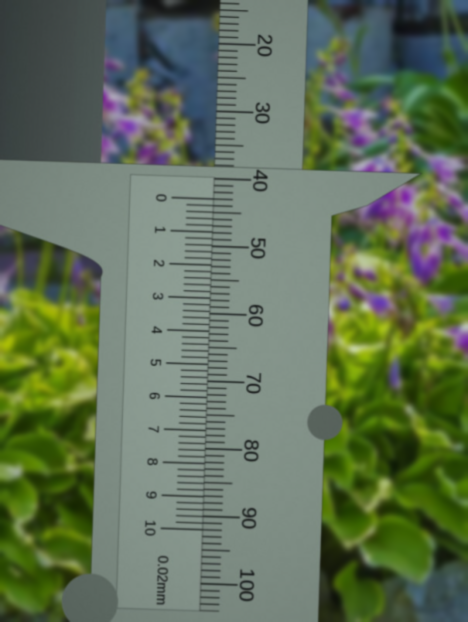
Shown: 43.0 mm
